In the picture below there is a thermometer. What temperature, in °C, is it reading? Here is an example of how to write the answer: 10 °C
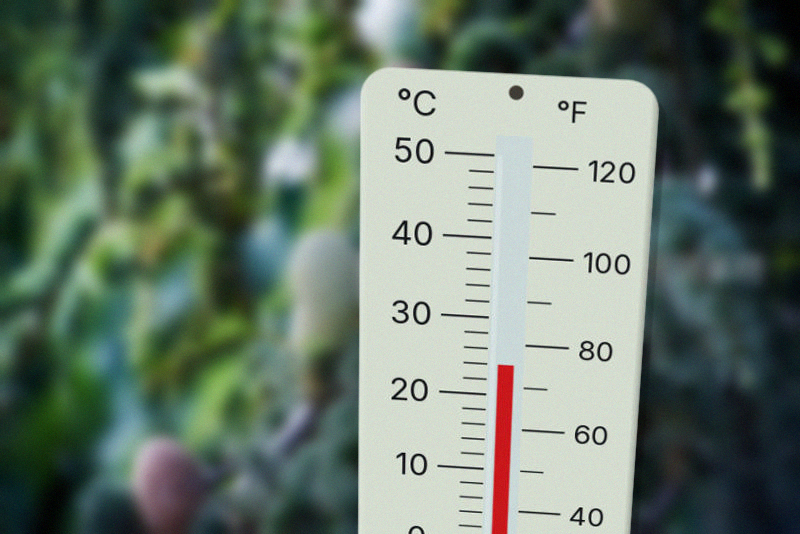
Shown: 24 °C
